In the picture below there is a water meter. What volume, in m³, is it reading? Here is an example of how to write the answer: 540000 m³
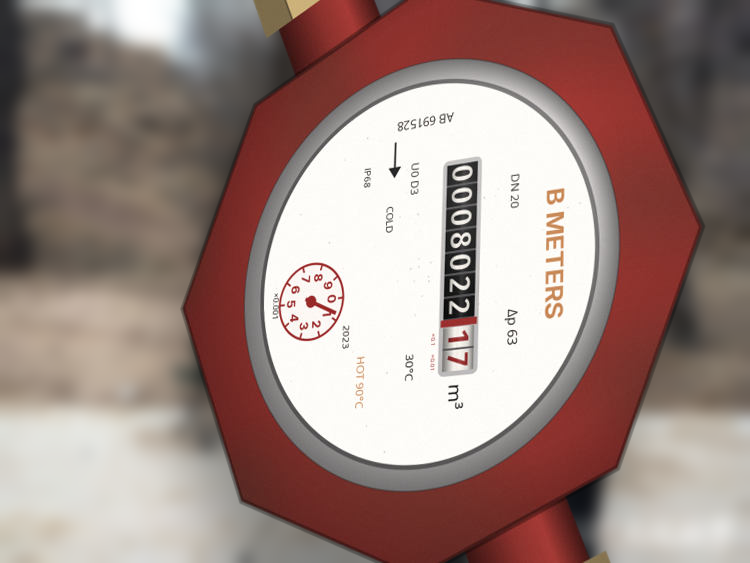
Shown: 8022.170 m³
